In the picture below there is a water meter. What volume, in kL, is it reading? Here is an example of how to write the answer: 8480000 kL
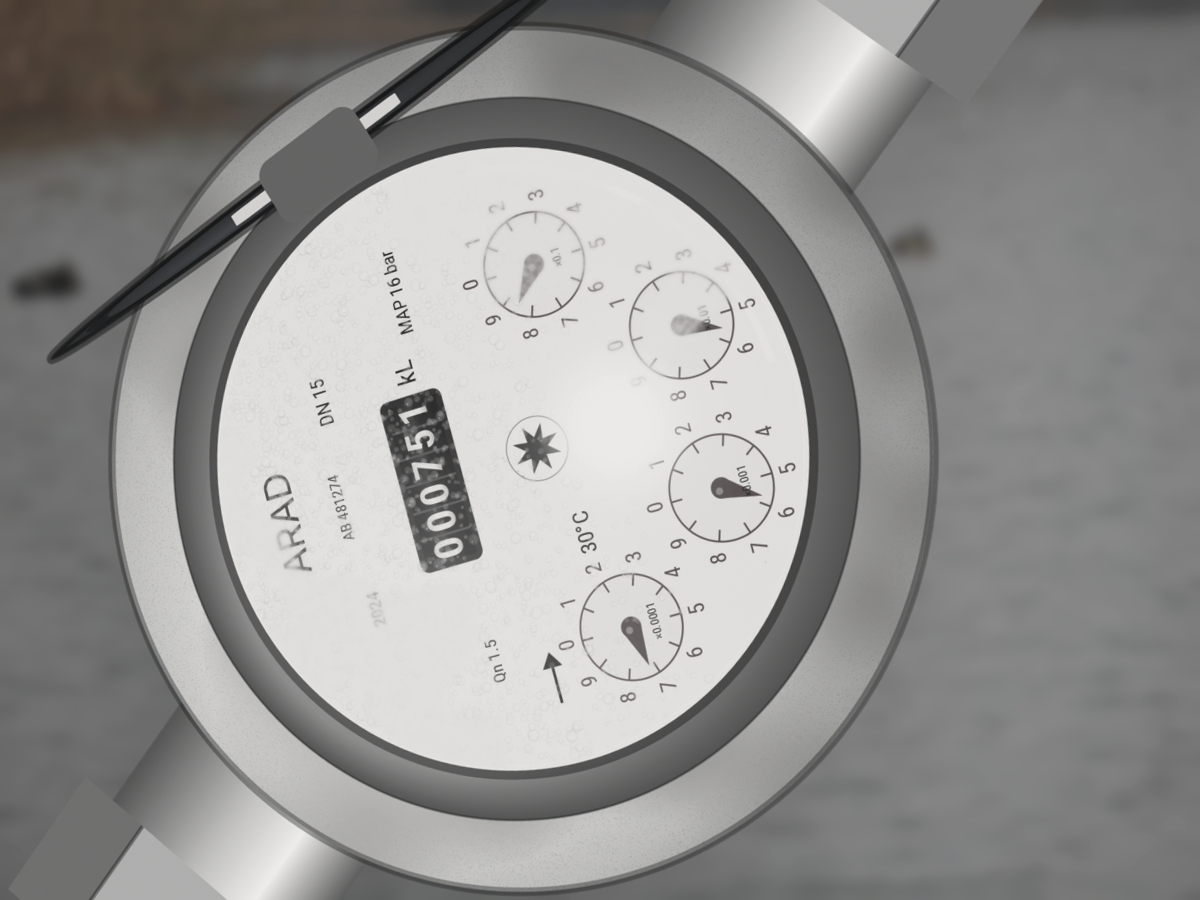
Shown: 751.8557 kL
